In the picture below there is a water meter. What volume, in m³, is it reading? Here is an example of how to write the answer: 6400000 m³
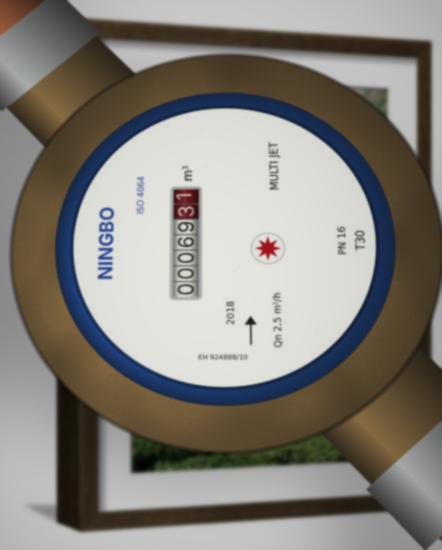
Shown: 69.31 m³
